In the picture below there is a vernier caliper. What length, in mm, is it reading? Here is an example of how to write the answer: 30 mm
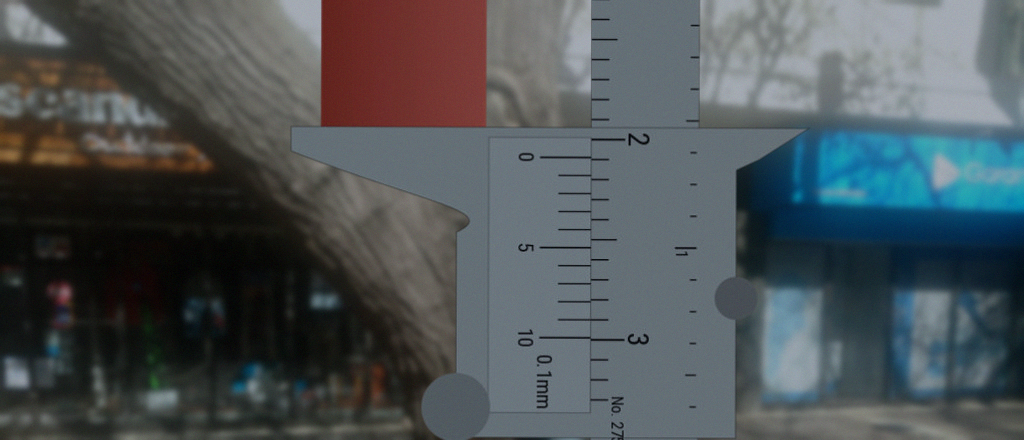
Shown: 20.9 mm
